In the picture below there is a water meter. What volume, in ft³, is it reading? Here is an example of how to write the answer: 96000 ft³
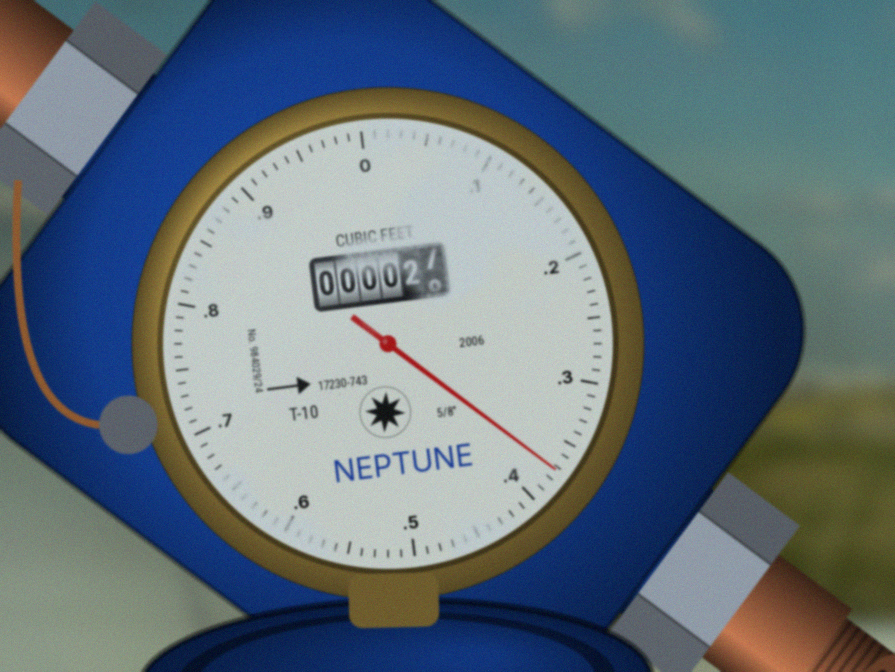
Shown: 27.37 ft³
